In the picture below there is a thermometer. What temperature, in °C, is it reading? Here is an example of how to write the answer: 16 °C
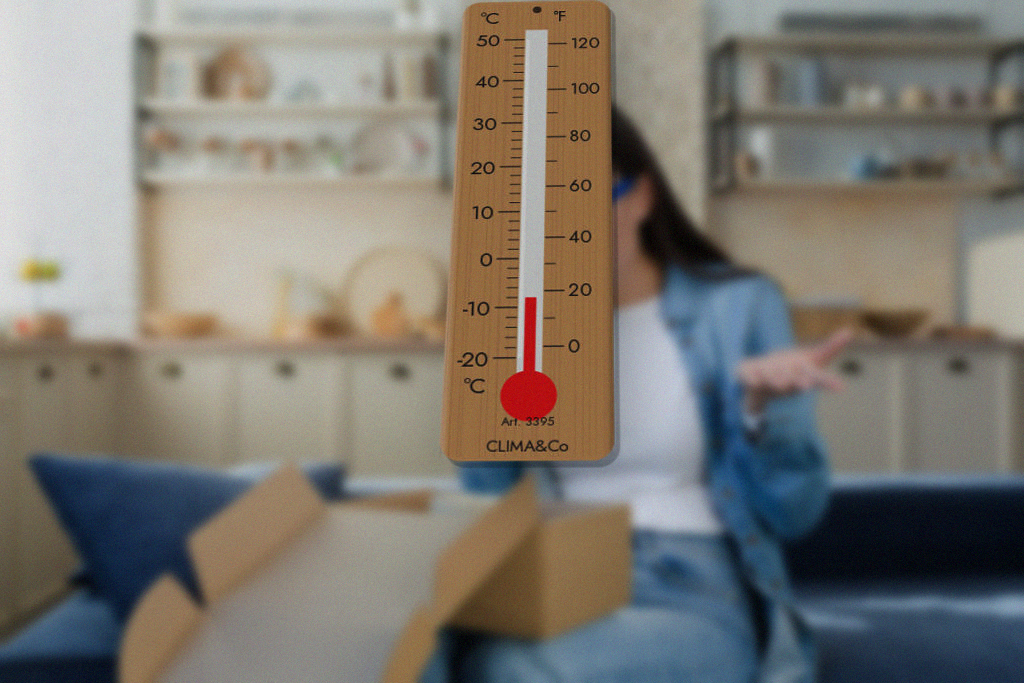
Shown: -8 °C
